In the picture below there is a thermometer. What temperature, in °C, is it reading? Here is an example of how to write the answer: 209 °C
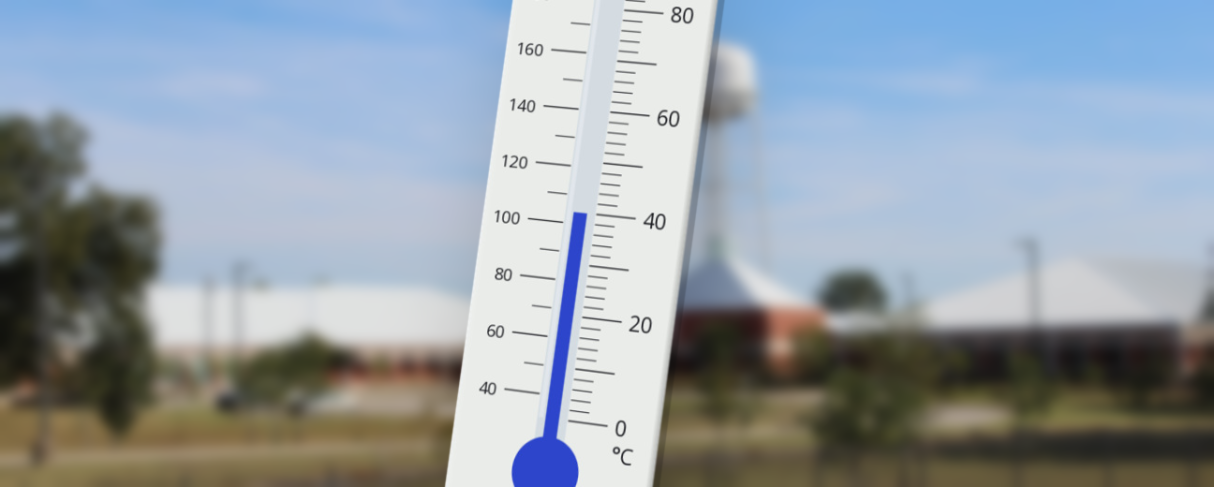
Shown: 40 °C
